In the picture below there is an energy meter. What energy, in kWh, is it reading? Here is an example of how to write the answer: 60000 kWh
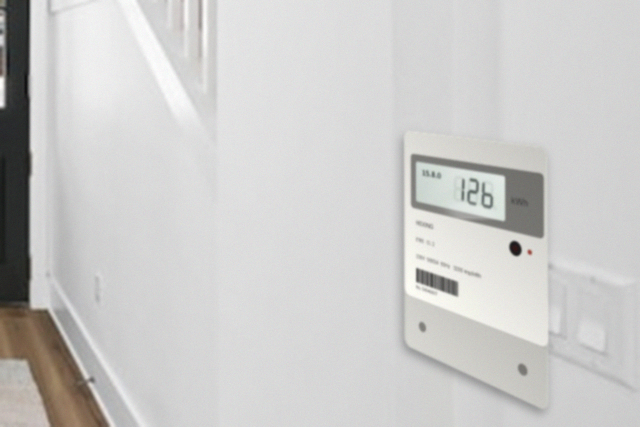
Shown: 126 kWh
